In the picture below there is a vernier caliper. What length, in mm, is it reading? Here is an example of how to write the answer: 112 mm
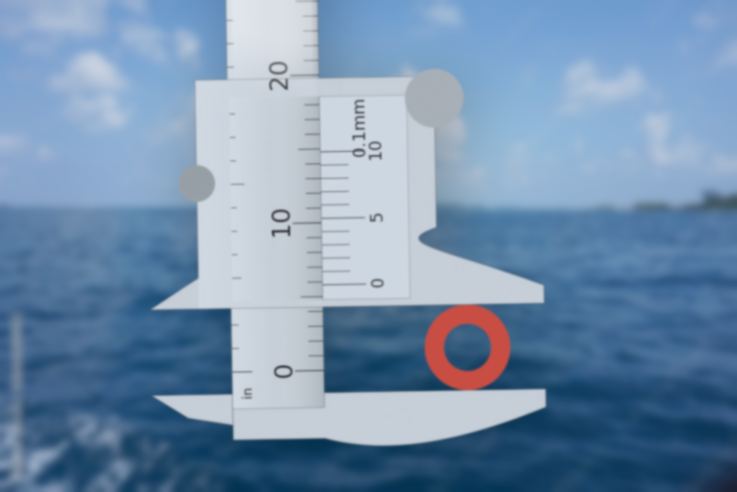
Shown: 5.8 mm
